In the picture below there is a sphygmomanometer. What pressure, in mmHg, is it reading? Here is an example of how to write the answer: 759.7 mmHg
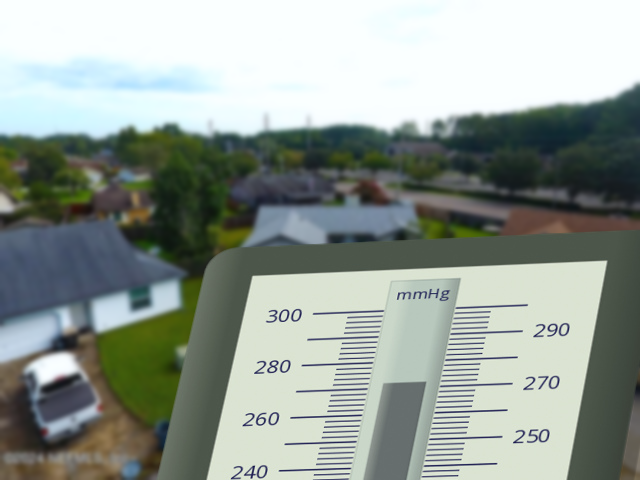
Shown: 272 mmHg
